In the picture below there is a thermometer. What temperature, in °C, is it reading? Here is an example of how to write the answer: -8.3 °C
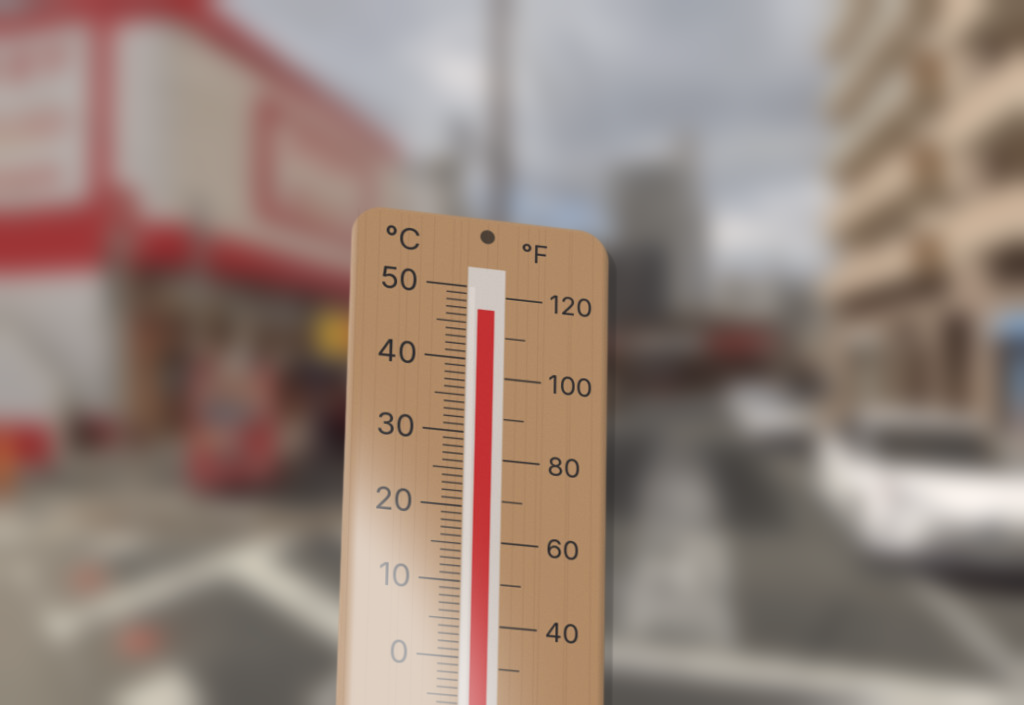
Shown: 47 °C
